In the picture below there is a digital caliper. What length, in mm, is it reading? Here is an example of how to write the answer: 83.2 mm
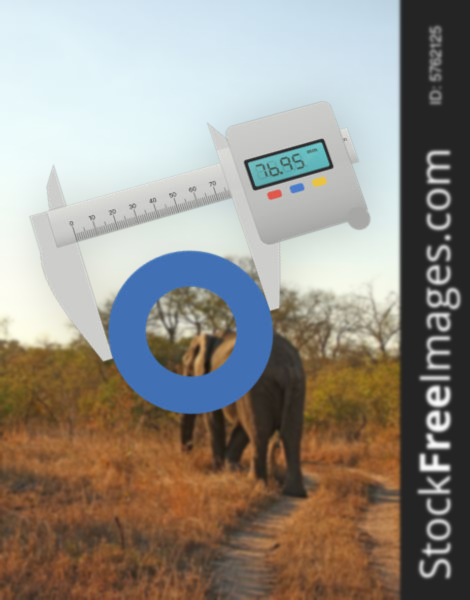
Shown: 76.95 mm
